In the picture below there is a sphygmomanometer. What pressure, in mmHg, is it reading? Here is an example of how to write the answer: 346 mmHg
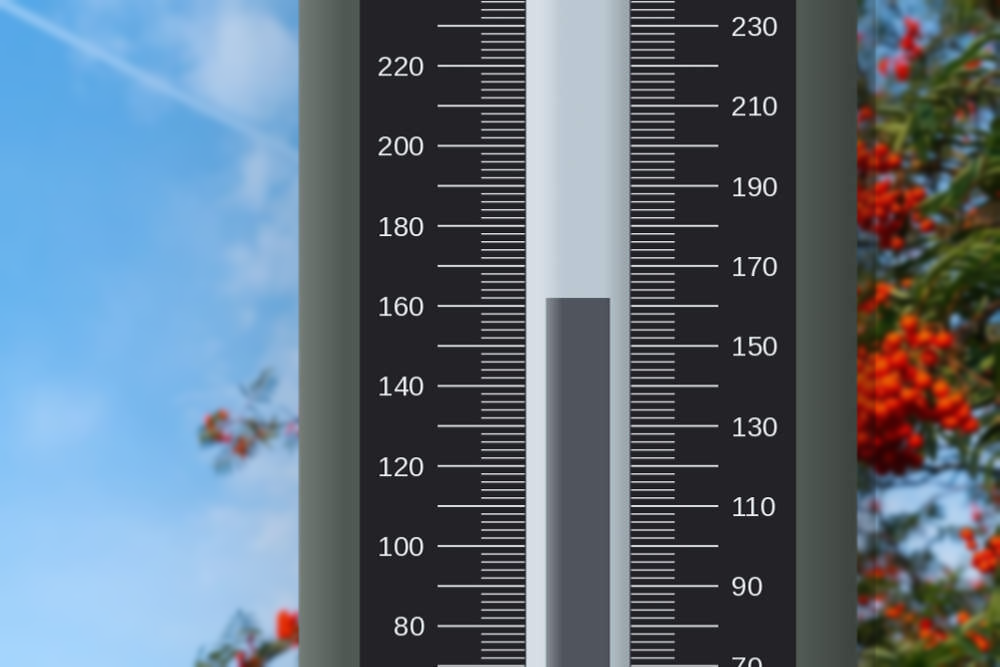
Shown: 162 mmHg
